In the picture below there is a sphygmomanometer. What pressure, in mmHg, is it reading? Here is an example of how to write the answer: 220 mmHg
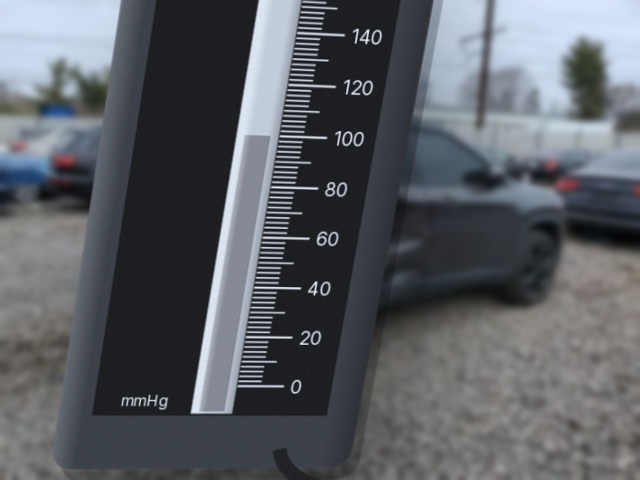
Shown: 100 mmHg
